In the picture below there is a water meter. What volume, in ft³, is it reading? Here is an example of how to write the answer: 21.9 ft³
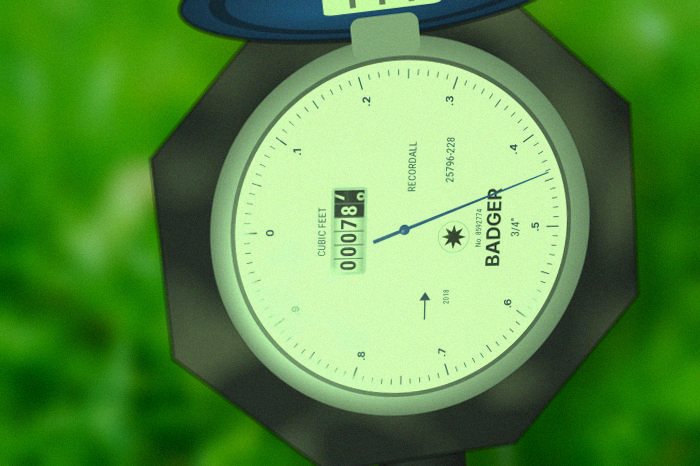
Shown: 787.44 ft³
